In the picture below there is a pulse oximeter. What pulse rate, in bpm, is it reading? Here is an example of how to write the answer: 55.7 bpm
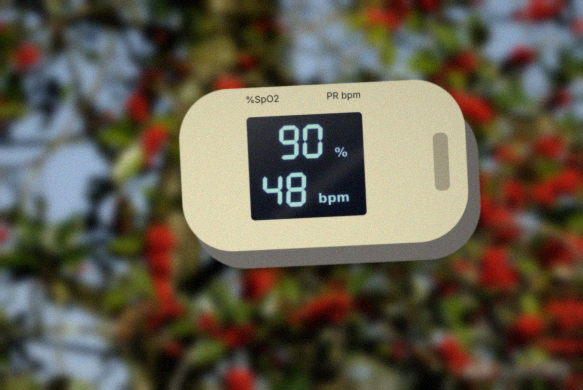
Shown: 48 bpm
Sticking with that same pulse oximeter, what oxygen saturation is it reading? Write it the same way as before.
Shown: 90 %
